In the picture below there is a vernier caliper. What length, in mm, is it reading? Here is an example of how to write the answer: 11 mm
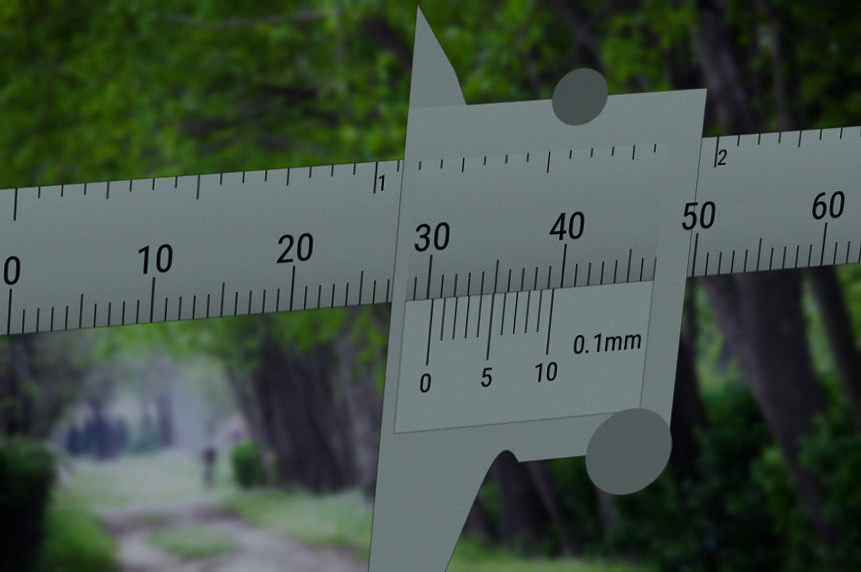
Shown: 30.4 mm
